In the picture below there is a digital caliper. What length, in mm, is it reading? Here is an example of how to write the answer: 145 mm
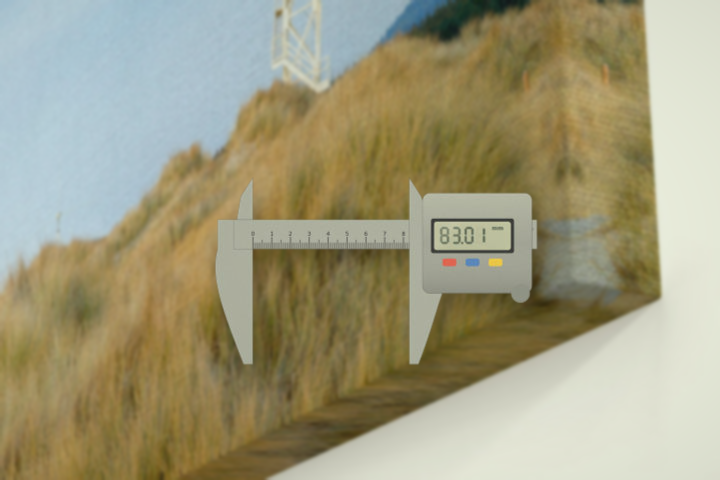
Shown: 83.01 mm
